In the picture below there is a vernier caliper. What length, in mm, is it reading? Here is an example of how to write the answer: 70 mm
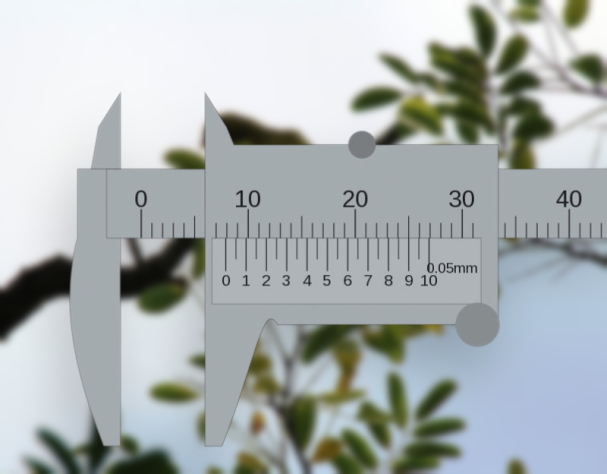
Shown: 7.9 mm
